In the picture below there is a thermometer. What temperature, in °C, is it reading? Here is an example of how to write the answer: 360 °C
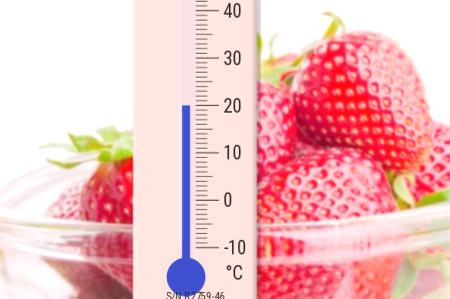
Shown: 20 °C
